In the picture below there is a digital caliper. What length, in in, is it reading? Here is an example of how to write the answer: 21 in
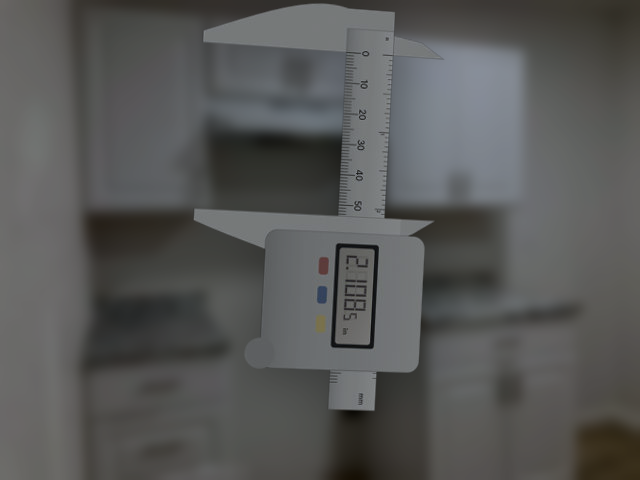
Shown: 2.1085 in
